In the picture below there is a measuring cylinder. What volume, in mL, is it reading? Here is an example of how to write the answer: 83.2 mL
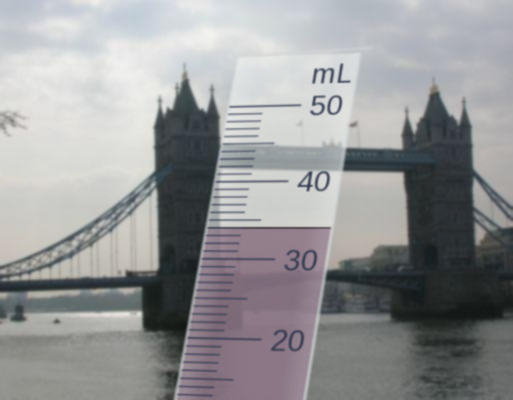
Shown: 34 mL
